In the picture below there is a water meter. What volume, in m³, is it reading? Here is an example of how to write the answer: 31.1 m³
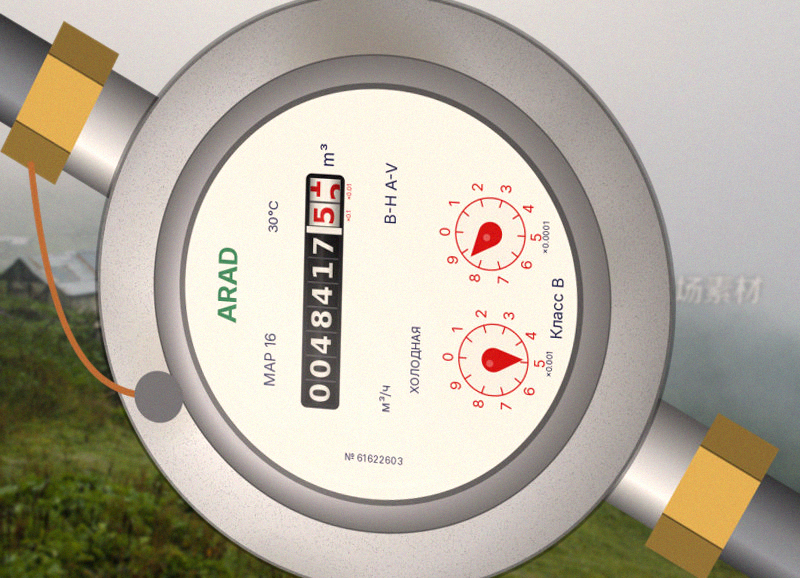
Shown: 48417.5148 m³
